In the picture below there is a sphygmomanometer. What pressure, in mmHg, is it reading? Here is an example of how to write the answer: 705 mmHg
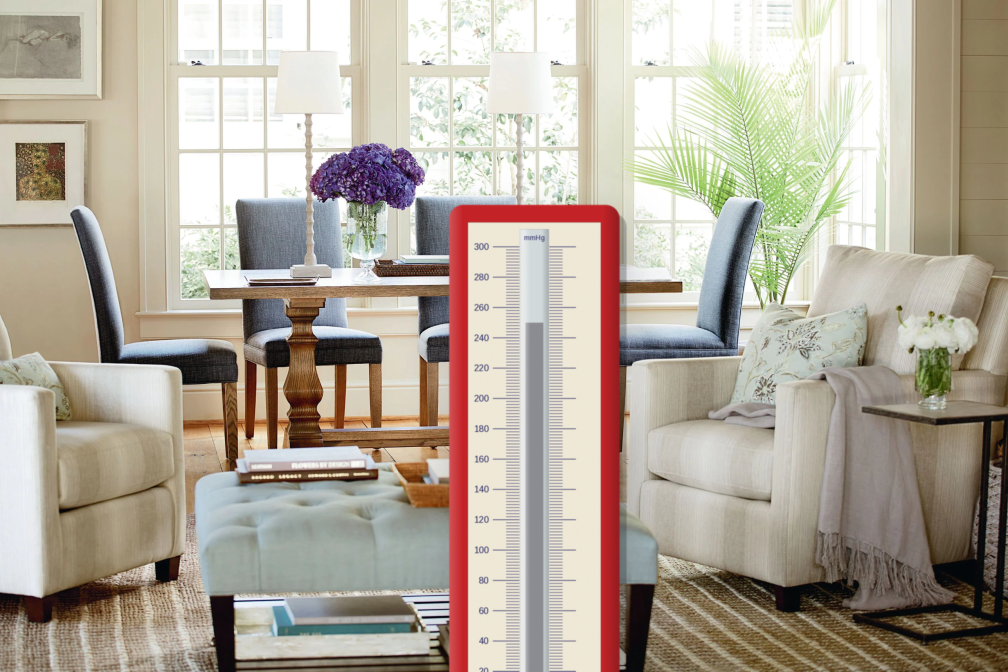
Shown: 250 mmHg
